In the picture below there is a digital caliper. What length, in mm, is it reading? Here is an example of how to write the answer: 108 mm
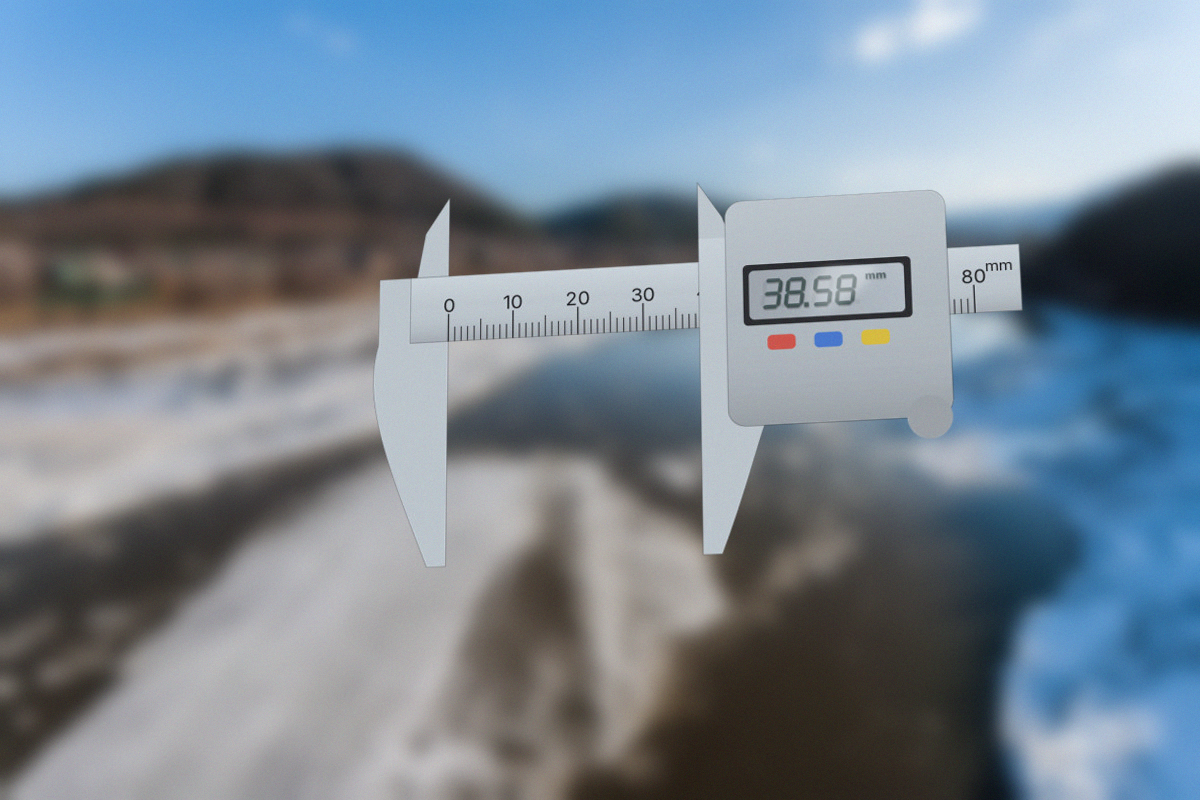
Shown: 38.58 mm
